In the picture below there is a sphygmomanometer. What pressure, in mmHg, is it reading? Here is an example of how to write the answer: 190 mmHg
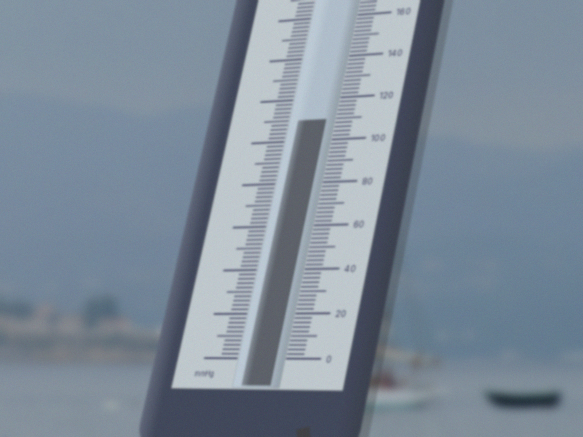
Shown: 110 mmHg
